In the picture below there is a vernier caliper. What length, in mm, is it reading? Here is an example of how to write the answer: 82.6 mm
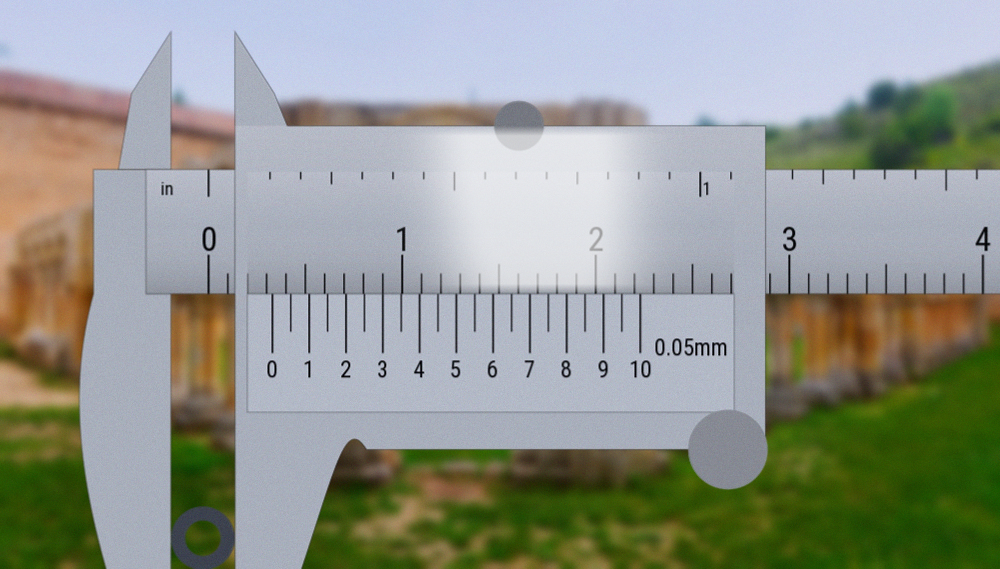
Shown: 3.3 mm
